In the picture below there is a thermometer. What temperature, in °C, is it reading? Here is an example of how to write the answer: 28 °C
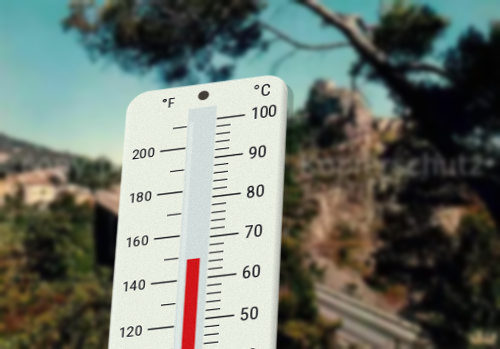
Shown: 65 °C
